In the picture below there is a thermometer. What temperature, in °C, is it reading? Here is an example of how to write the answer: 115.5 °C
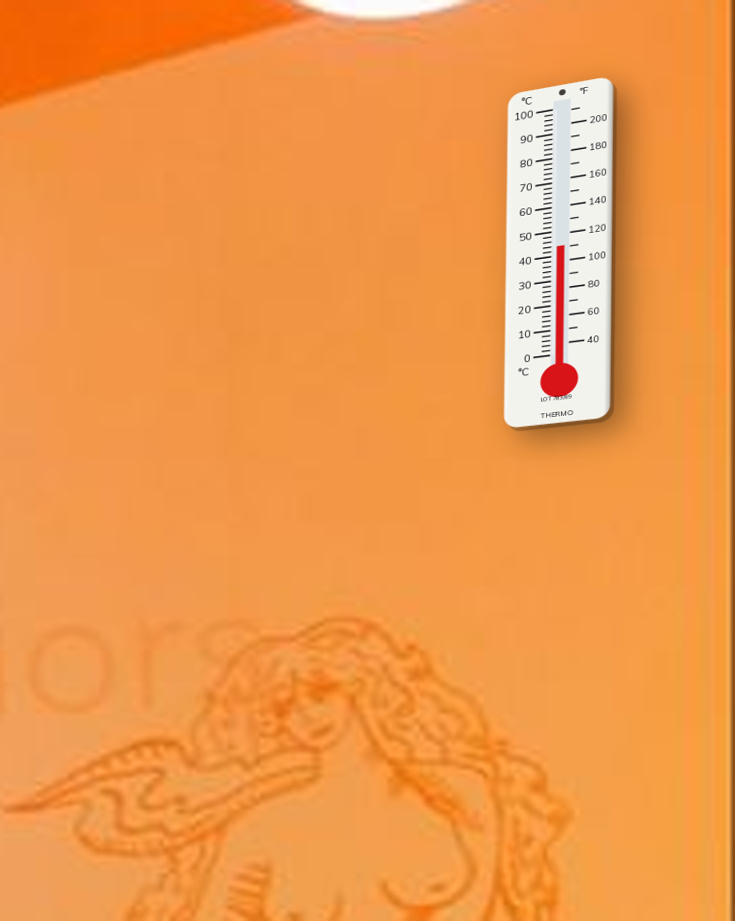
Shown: 44 °C
